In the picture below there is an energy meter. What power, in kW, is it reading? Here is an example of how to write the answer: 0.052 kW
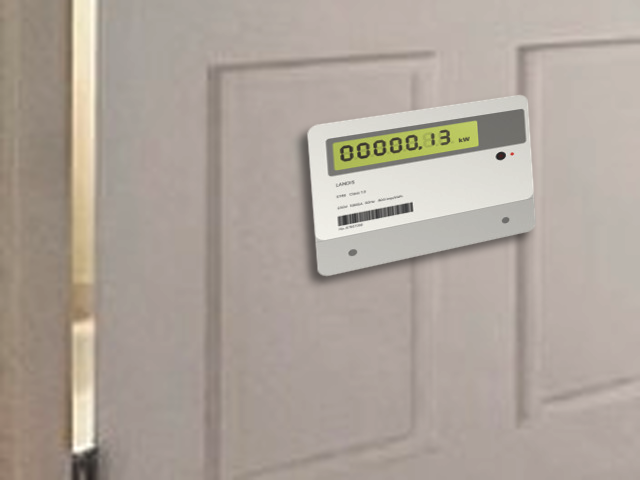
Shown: 0.13 kW
